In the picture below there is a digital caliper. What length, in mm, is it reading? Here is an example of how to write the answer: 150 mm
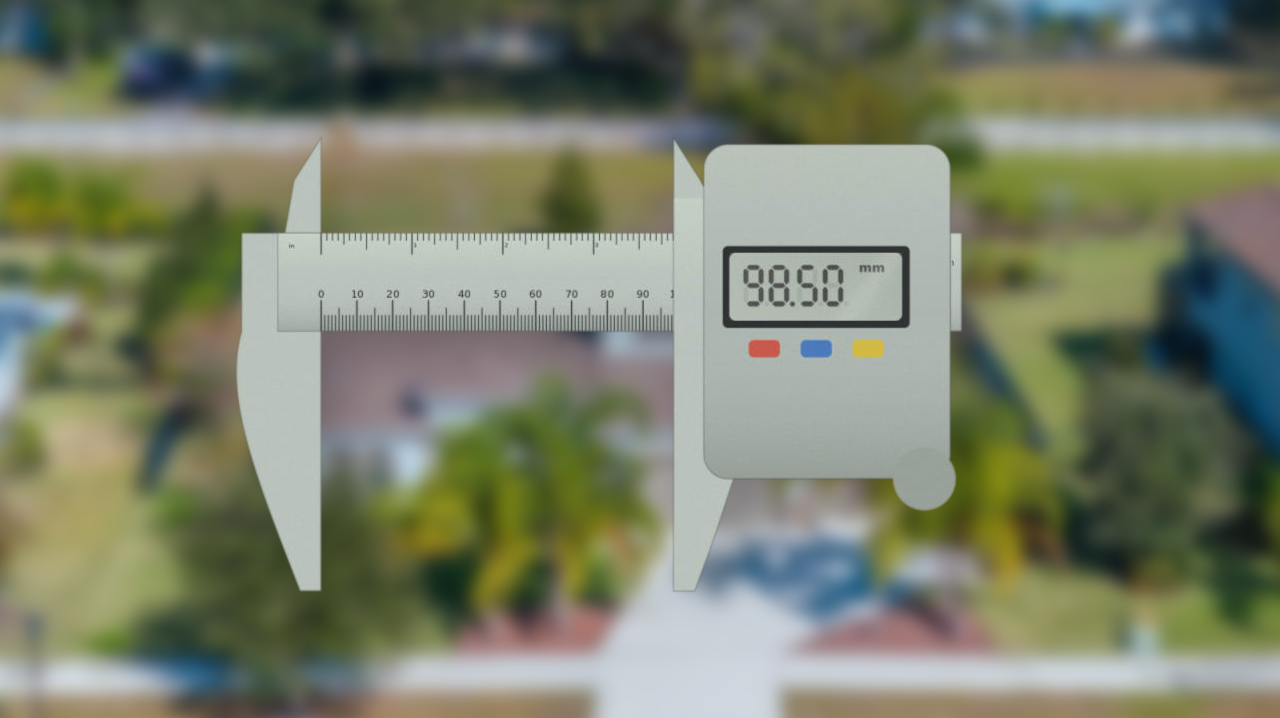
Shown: 98.50 mm
